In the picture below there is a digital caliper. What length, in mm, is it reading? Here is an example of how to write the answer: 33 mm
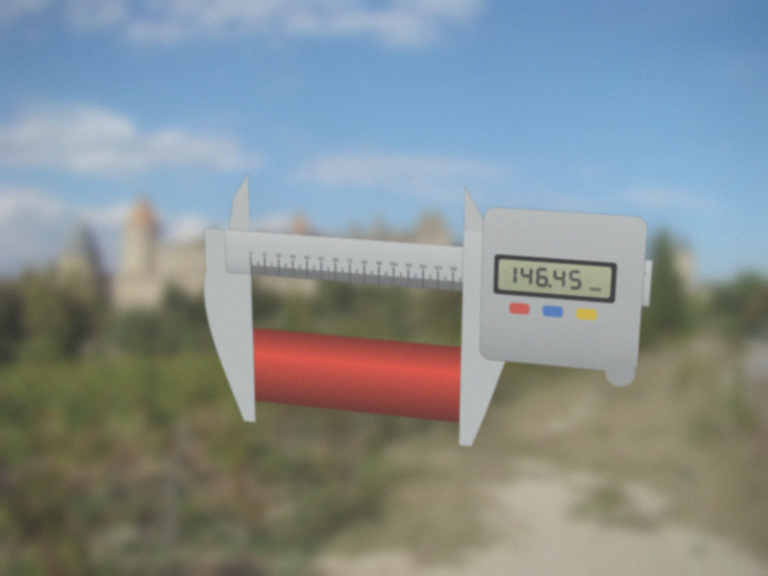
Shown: 146.45 mm
